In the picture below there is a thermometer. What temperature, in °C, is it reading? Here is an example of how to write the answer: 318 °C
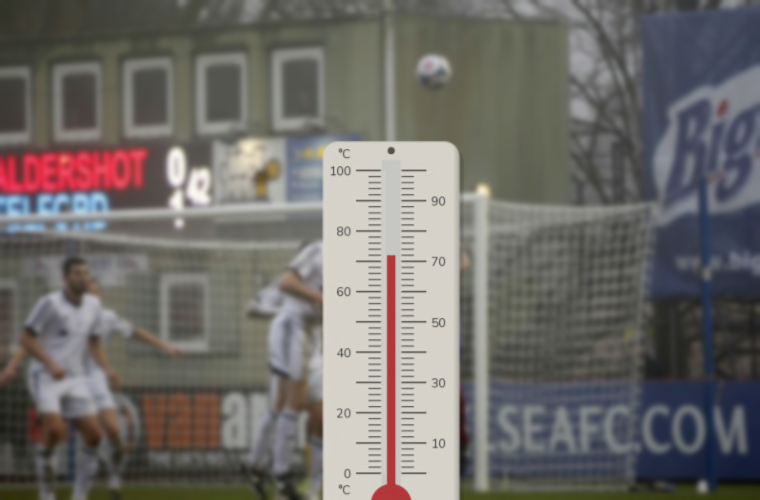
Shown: 72 °C
